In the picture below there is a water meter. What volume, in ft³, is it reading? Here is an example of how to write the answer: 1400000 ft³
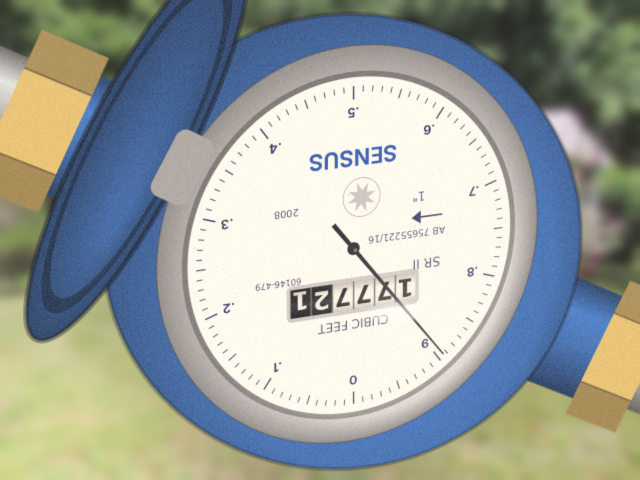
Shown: 177720.89 ft³
